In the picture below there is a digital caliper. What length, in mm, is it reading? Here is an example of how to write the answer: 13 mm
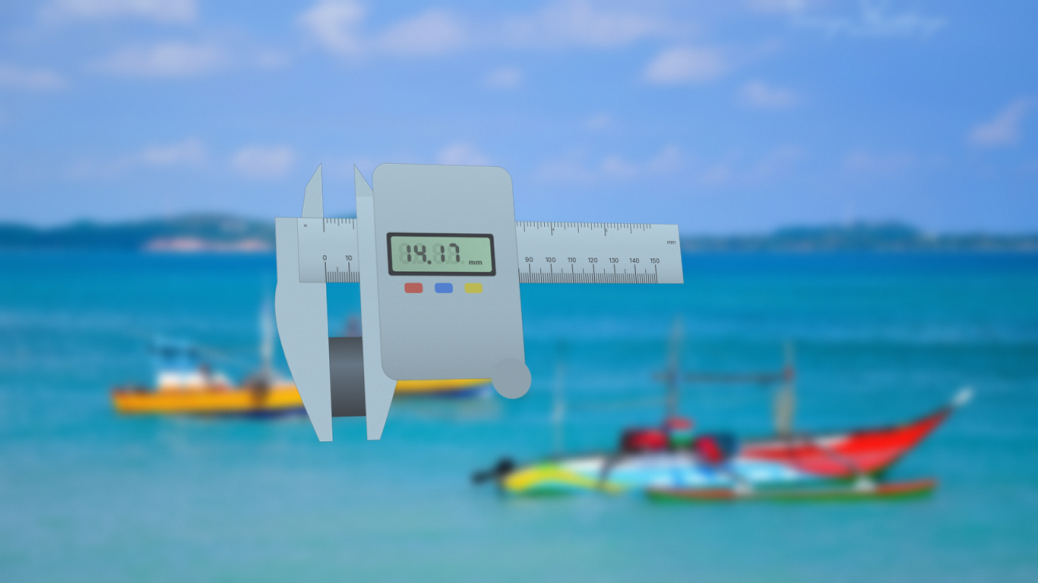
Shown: 14.17 mm
